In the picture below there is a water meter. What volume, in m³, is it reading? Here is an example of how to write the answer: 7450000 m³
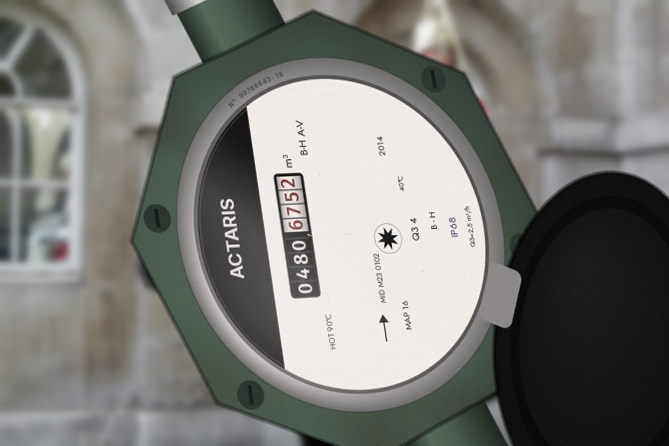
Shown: 480.6752 m³
